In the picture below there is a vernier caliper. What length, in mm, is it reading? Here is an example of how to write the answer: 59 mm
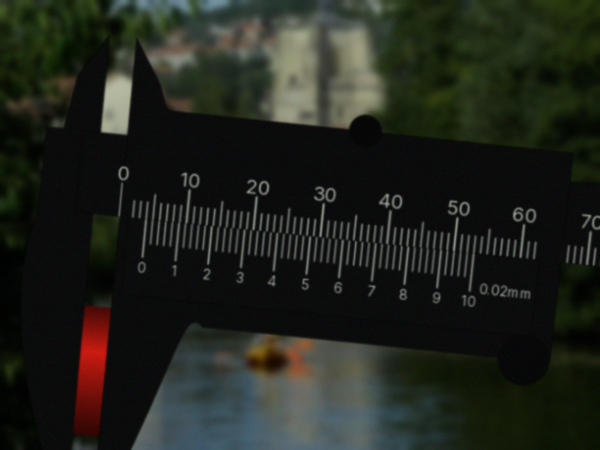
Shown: 4.0 mm
